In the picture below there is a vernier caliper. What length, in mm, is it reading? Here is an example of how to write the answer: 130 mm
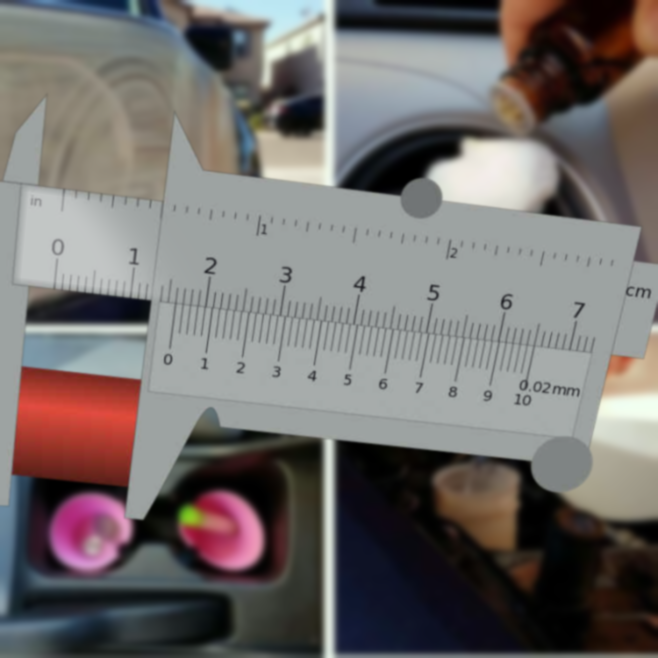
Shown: 16.0 mm
